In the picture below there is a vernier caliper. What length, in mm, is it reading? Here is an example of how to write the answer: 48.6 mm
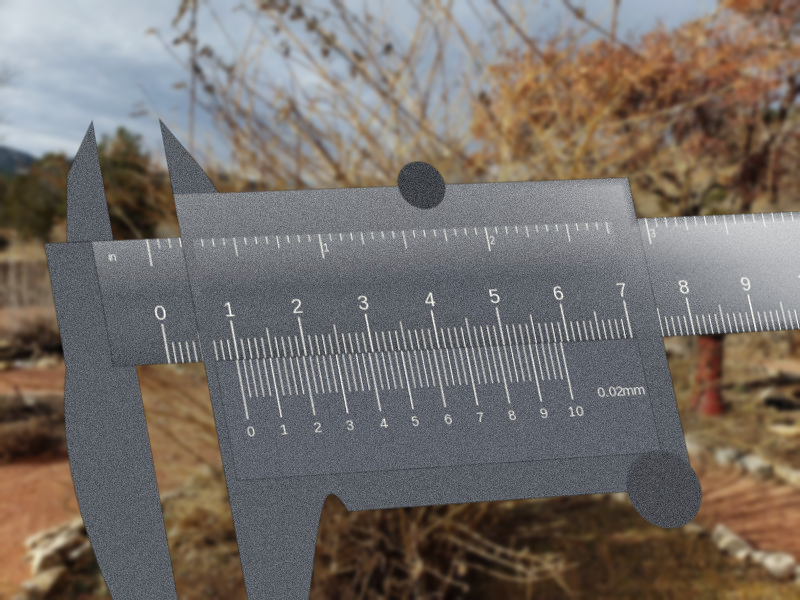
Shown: 9.8 mm
